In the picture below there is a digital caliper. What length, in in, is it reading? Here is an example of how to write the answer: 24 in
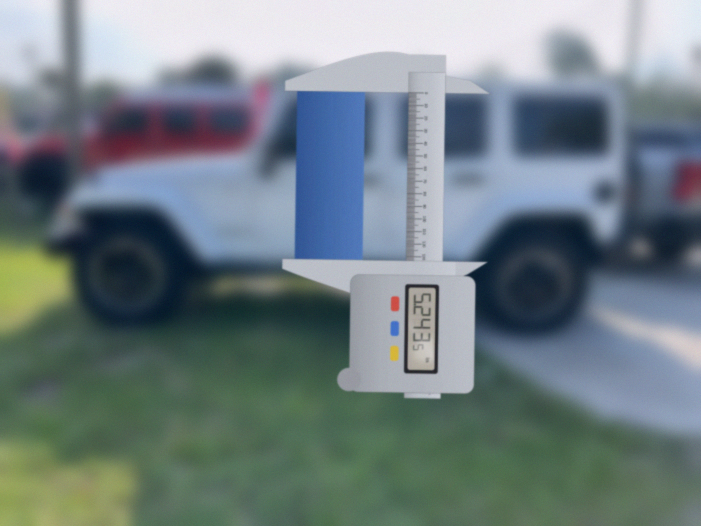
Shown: 5.2435 in
